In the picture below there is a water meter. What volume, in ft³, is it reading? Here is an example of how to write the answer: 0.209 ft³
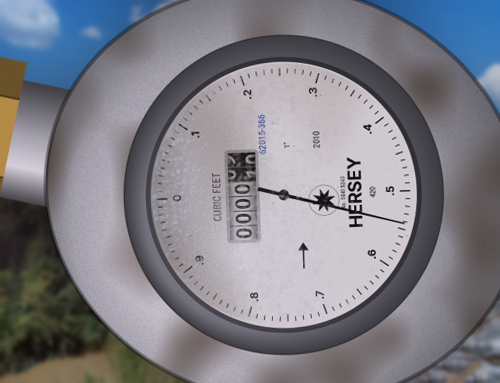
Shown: 9.54 ft³
